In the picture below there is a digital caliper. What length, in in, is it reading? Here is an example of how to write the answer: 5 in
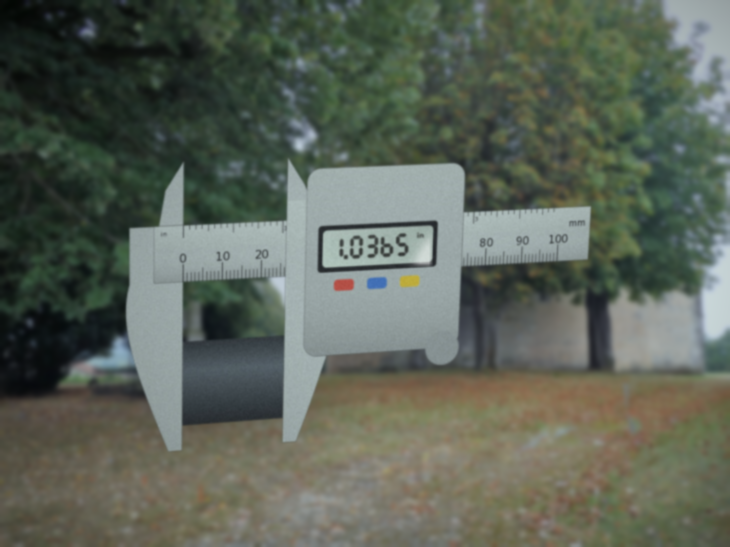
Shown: 1.0365 in
